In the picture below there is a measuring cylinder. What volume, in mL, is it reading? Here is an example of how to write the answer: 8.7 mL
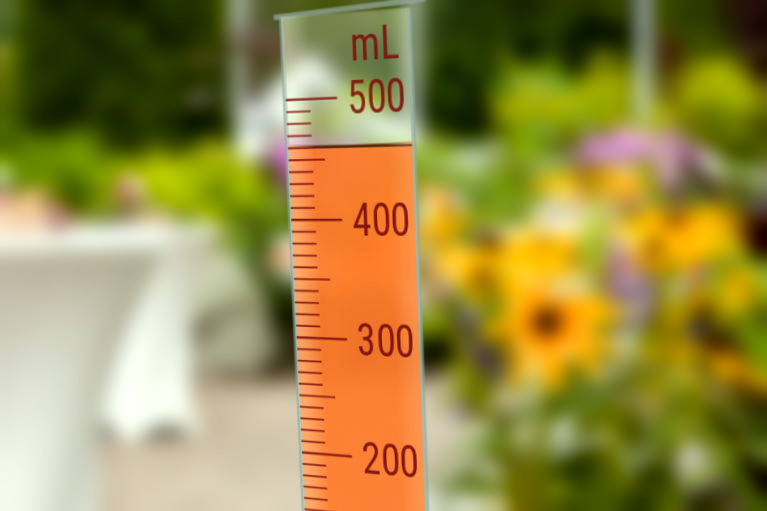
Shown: 460 mL
